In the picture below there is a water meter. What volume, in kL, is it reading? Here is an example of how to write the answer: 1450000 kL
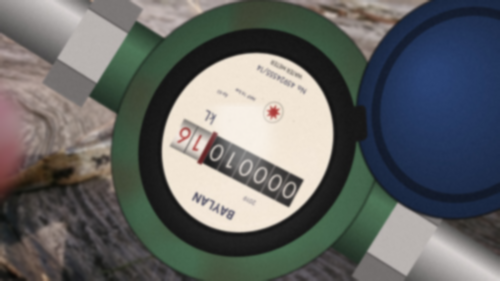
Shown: 10.16 kL
